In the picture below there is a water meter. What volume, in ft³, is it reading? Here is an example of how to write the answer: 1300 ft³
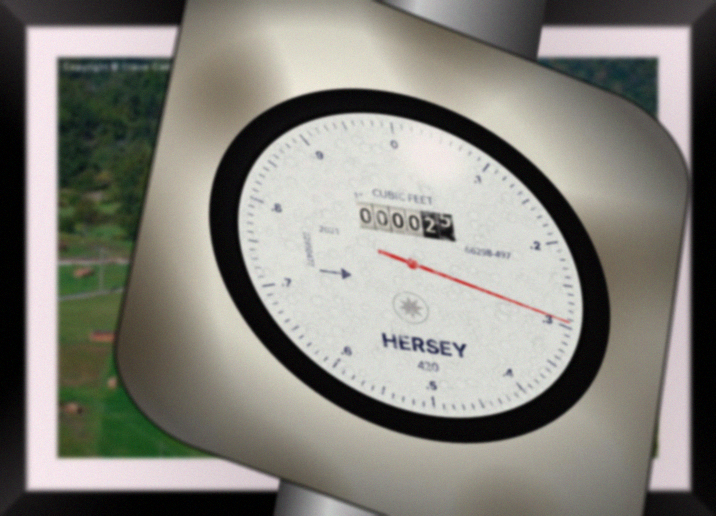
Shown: 25.29 ft³
